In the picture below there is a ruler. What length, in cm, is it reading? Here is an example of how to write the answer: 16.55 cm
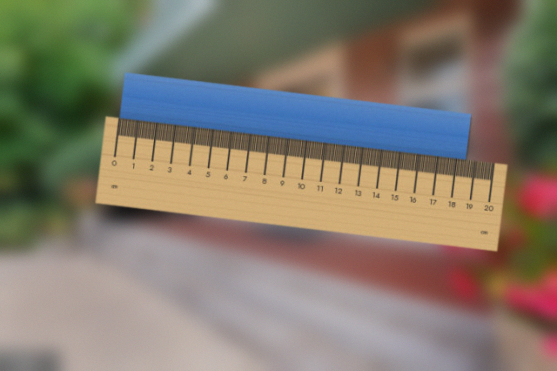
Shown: 18.5 cm
